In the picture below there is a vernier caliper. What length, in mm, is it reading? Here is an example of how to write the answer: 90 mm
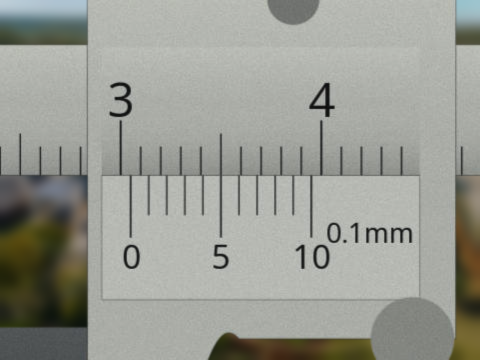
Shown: 30.5 mm
